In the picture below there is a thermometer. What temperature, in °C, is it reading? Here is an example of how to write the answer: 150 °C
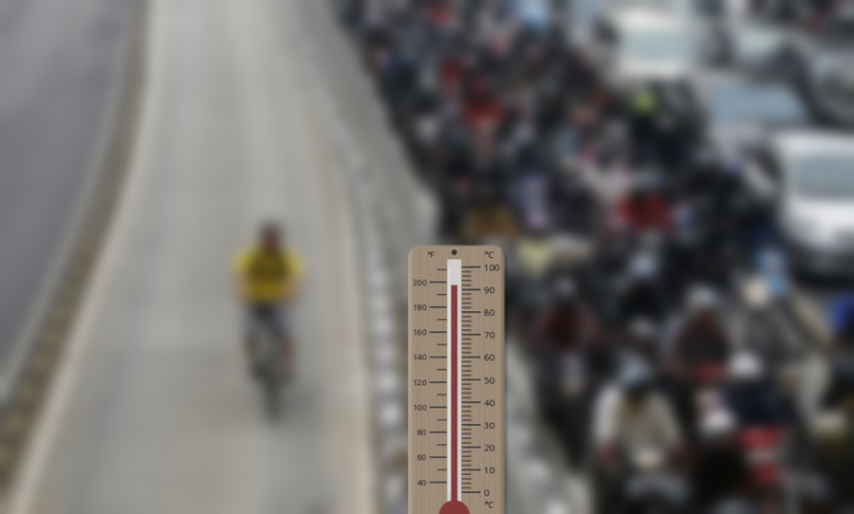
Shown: 92 °C
